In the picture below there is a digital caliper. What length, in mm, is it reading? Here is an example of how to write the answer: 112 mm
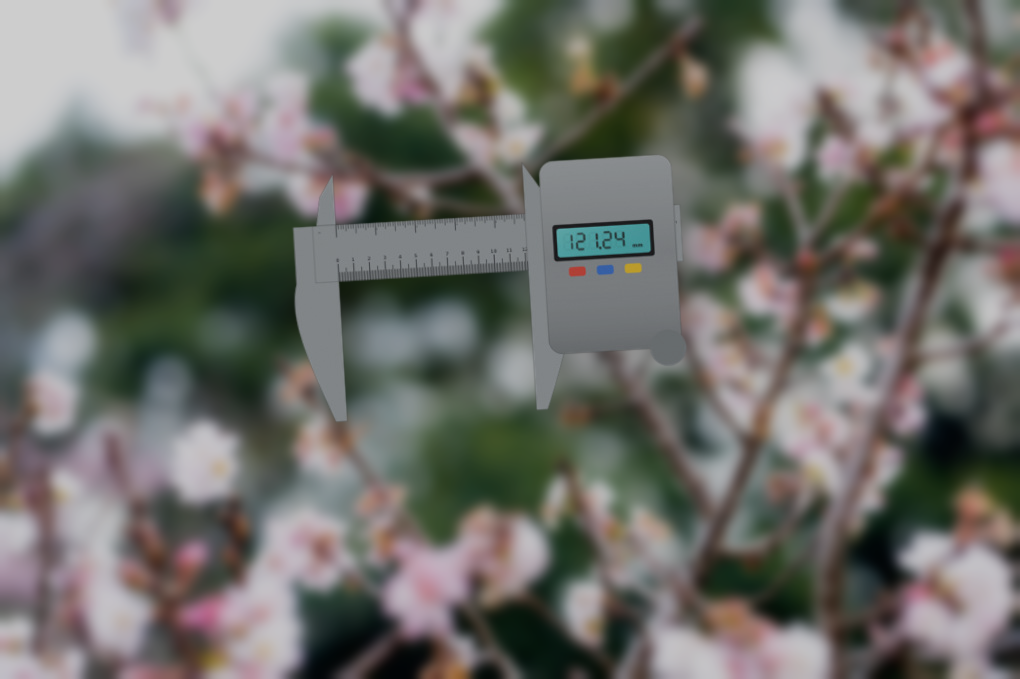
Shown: 121.24 mm
